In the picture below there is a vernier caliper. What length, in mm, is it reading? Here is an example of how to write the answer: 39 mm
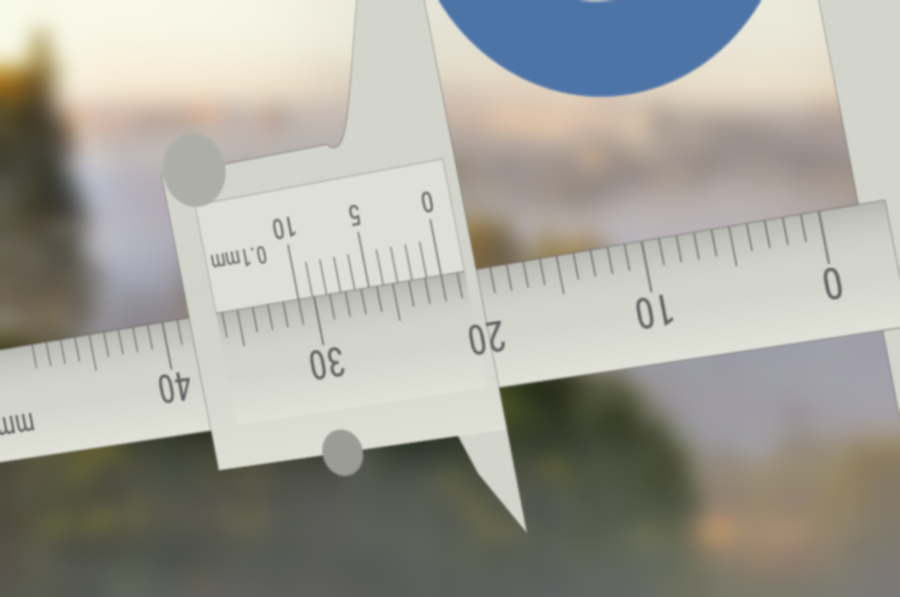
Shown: 22.0 mm
